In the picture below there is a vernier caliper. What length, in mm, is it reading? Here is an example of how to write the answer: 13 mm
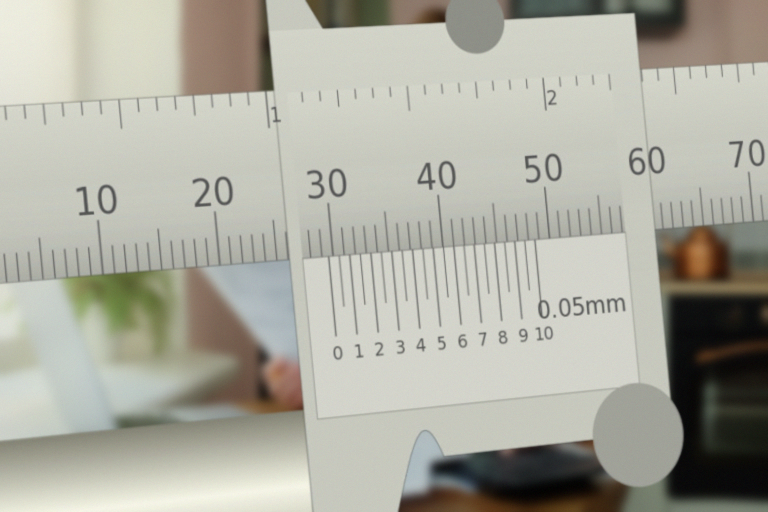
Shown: 29.6 mm
